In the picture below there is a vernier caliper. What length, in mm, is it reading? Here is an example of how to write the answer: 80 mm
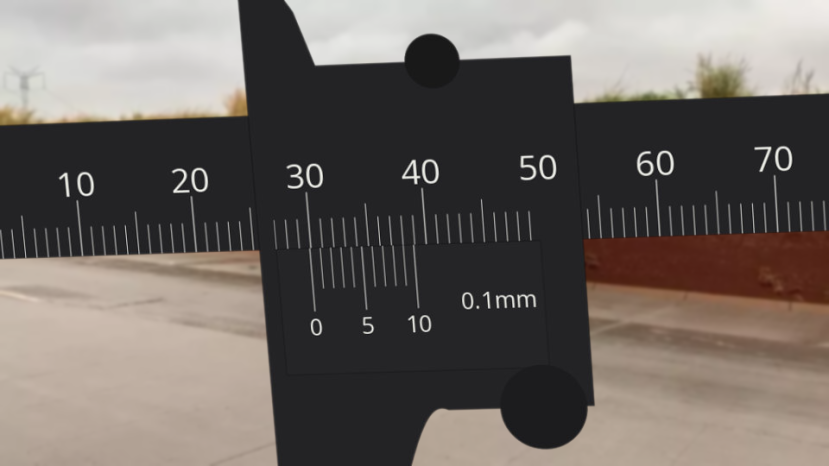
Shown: 29.9 mm
